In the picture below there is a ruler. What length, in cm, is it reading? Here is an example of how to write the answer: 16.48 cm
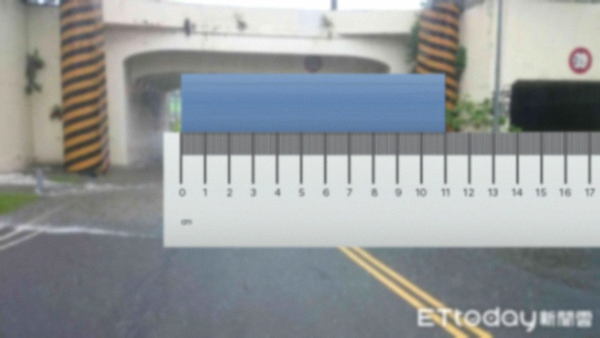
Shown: 11 cm
